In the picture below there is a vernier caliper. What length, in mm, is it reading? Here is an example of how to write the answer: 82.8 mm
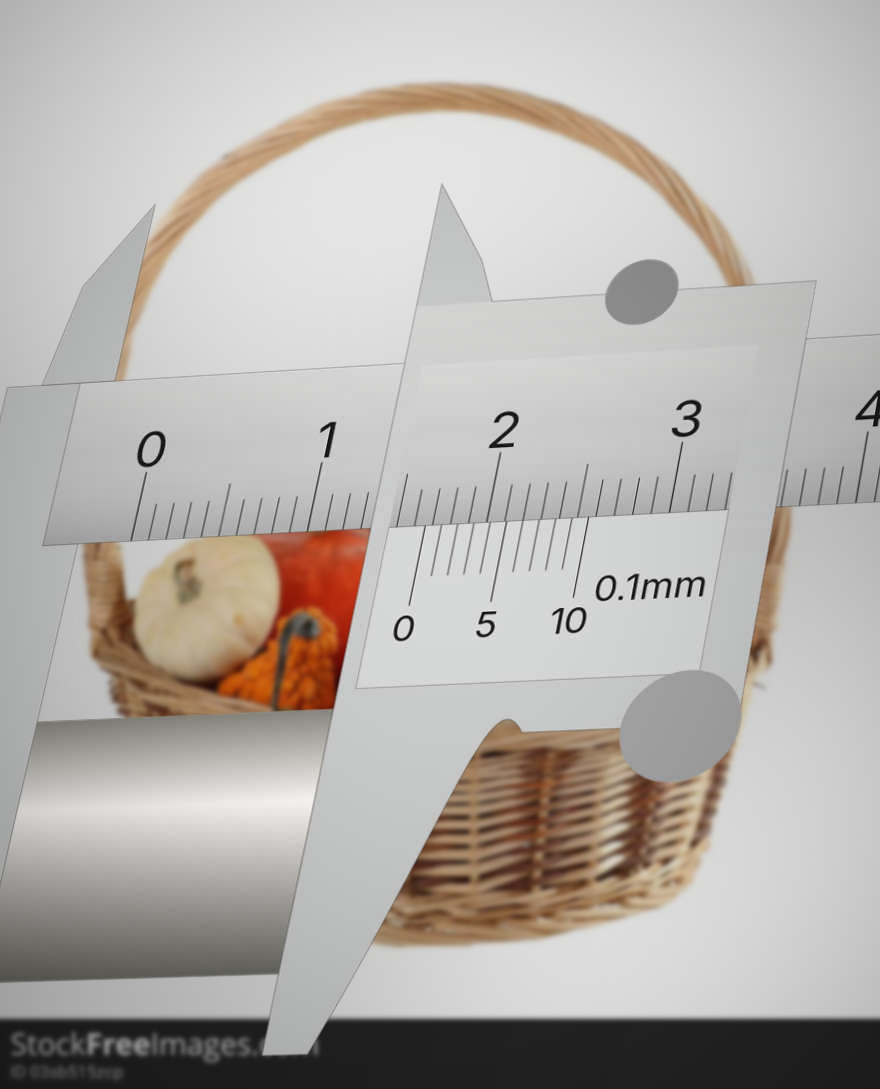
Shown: 16.6 mm
